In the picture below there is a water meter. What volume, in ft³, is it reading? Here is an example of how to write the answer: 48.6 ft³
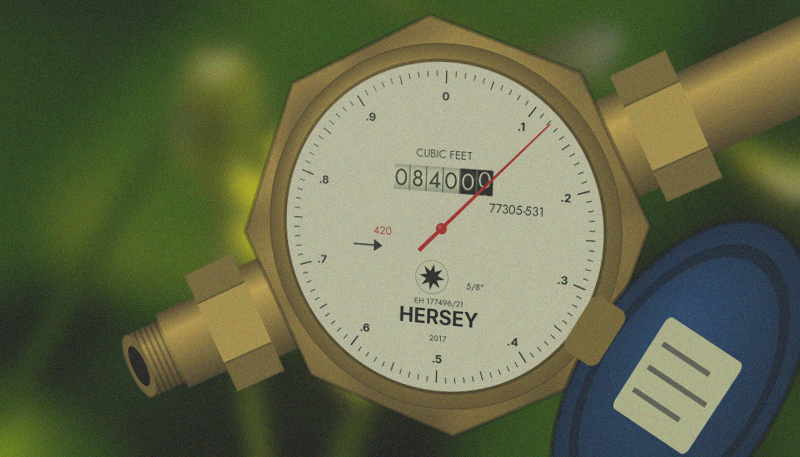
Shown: 84000.12 ft³
